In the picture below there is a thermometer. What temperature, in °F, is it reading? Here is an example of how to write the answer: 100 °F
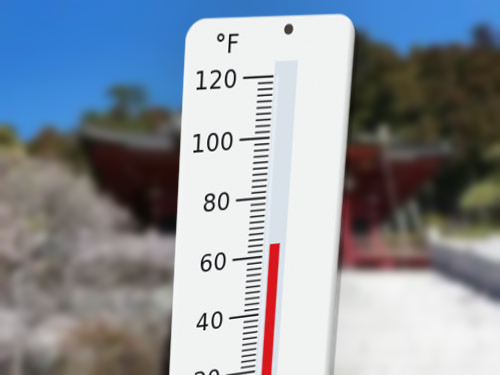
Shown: 64 °F
